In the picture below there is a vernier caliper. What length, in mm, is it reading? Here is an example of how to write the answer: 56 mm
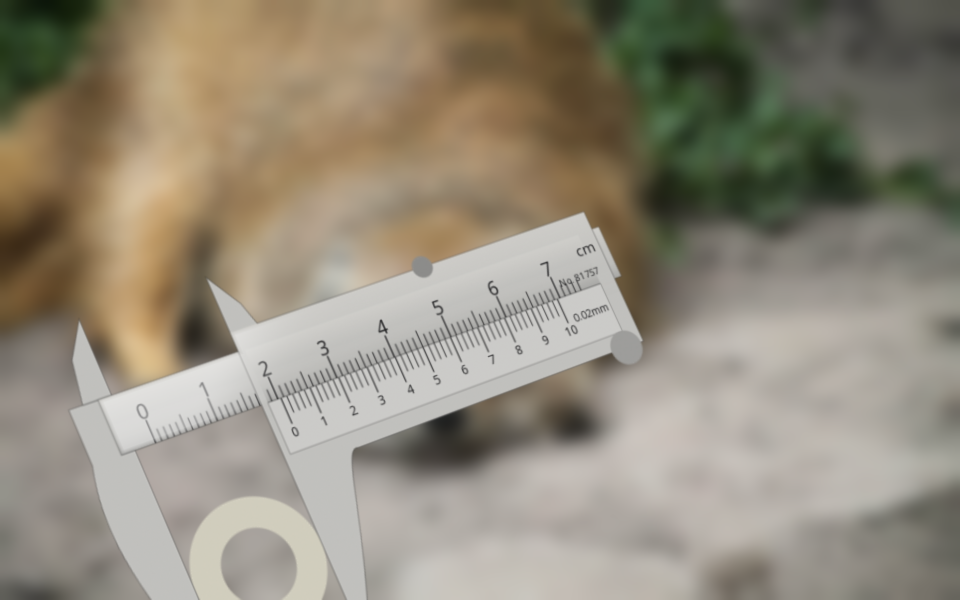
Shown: 20.5 mm
